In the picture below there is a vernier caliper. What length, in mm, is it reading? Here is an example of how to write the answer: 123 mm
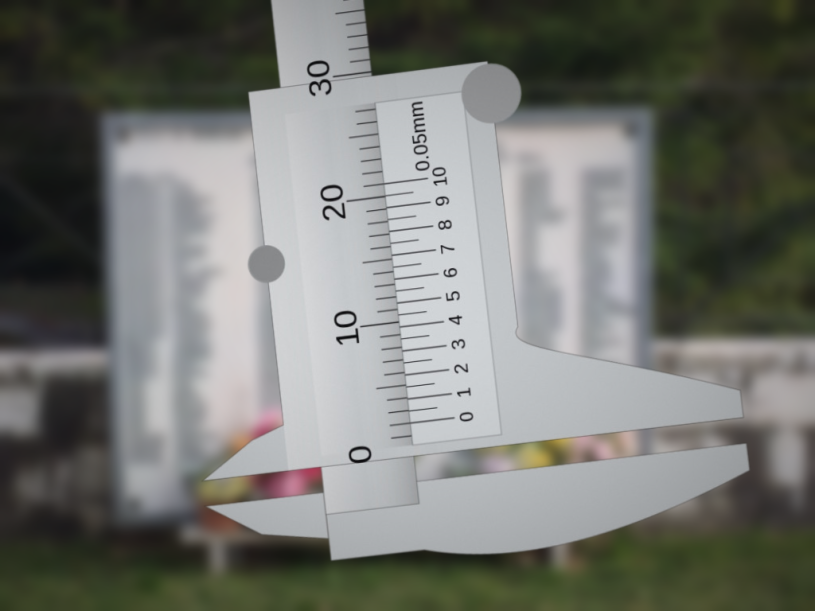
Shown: 2.0 mm
